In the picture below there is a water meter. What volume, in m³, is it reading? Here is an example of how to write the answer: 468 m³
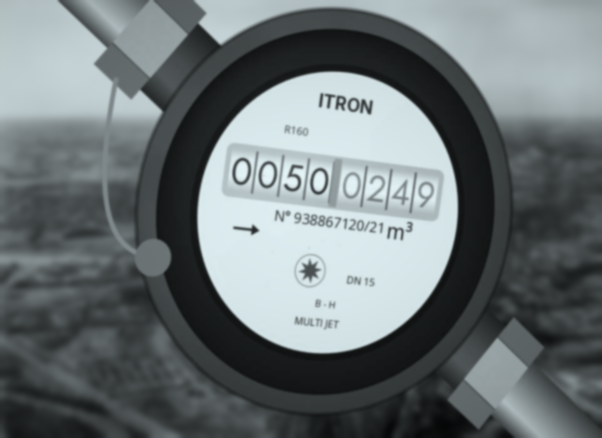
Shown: 50.0249 m³
